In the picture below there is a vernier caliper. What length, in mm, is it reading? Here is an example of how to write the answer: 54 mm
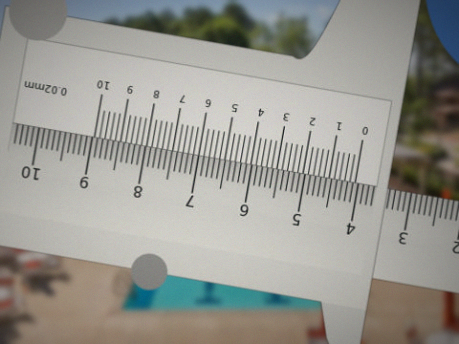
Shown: 40.6 mm
